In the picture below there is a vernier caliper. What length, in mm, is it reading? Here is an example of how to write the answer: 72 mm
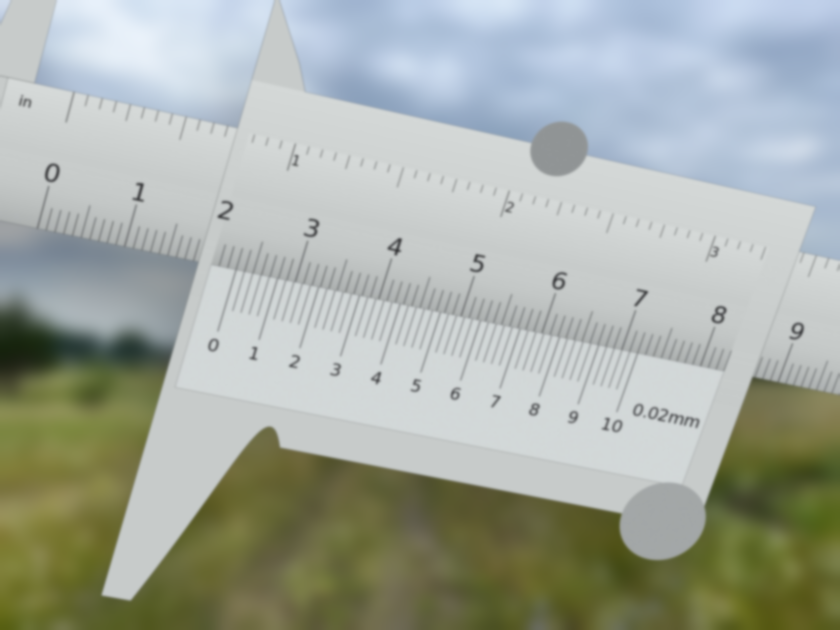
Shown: 23.0 mm
